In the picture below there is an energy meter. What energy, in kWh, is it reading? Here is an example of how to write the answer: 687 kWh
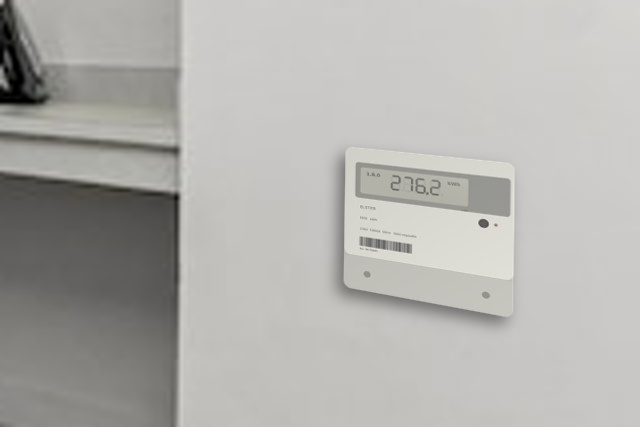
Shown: 276.2 kWh
